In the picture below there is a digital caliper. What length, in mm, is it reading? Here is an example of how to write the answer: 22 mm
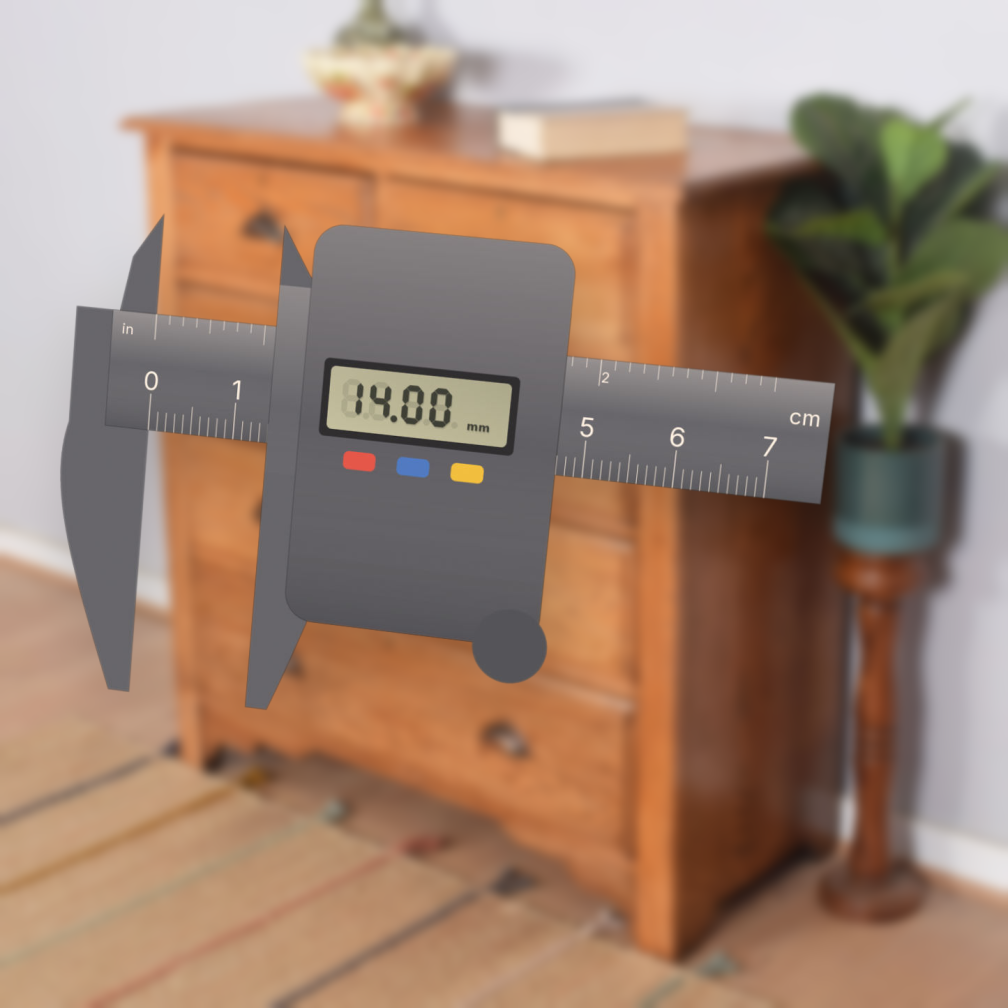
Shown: 14.00 mm
